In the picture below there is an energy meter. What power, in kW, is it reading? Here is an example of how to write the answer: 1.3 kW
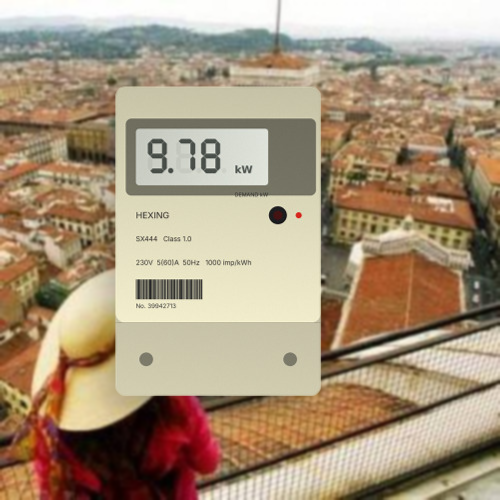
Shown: 9.78 kW
